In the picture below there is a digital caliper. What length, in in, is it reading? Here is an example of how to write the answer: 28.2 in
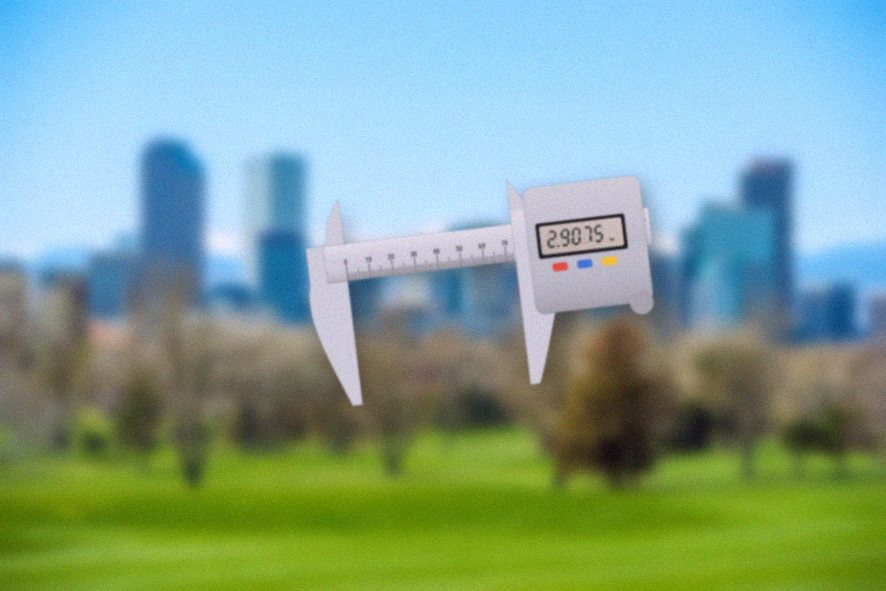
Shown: 2.9075 in
